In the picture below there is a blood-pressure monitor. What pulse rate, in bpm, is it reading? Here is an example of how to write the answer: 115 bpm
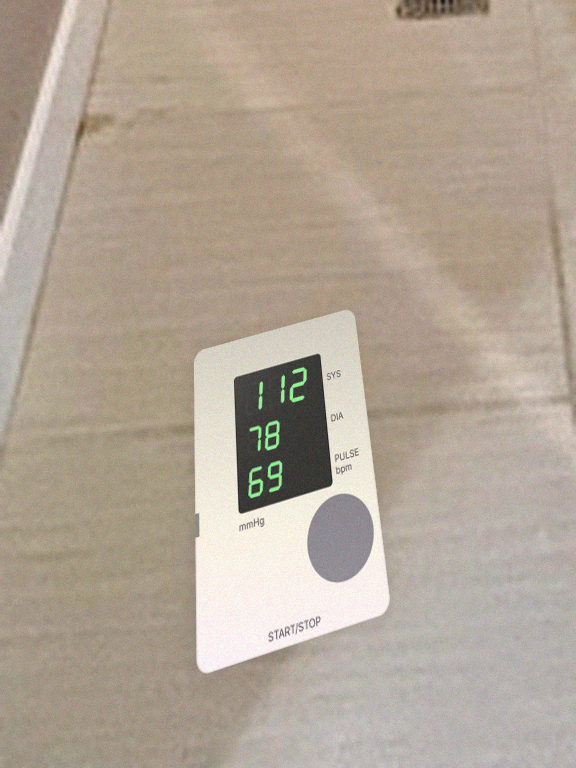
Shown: 69 bpm
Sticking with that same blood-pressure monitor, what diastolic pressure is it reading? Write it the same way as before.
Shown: 78 mmHg
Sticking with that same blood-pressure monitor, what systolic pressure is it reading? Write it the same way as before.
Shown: 112 mmHg
